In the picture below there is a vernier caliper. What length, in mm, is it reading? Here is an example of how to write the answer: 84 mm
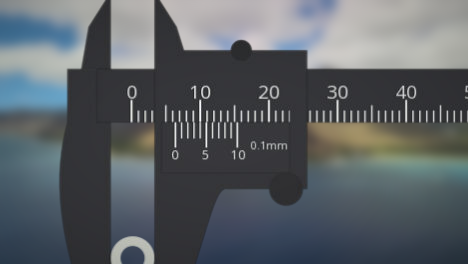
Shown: 6.4 mm
